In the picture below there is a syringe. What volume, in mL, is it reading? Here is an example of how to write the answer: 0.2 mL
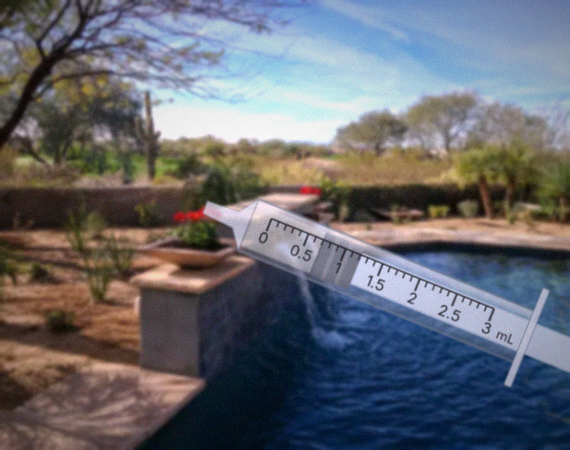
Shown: 0.7 mL
